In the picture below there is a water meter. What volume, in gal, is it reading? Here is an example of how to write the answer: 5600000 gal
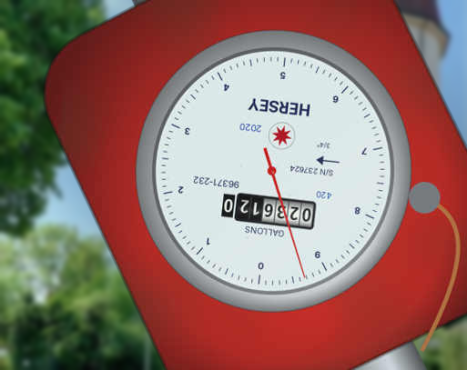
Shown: 236119.3 gal
